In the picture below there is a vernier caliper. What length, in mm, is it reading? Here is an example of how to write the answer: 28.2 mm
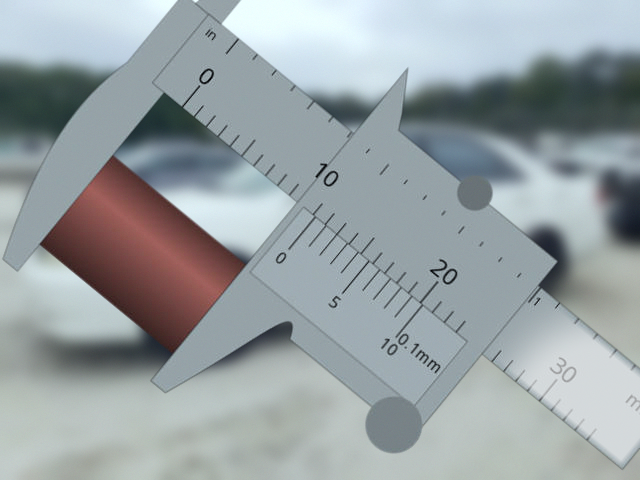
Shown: 11.2 mm
